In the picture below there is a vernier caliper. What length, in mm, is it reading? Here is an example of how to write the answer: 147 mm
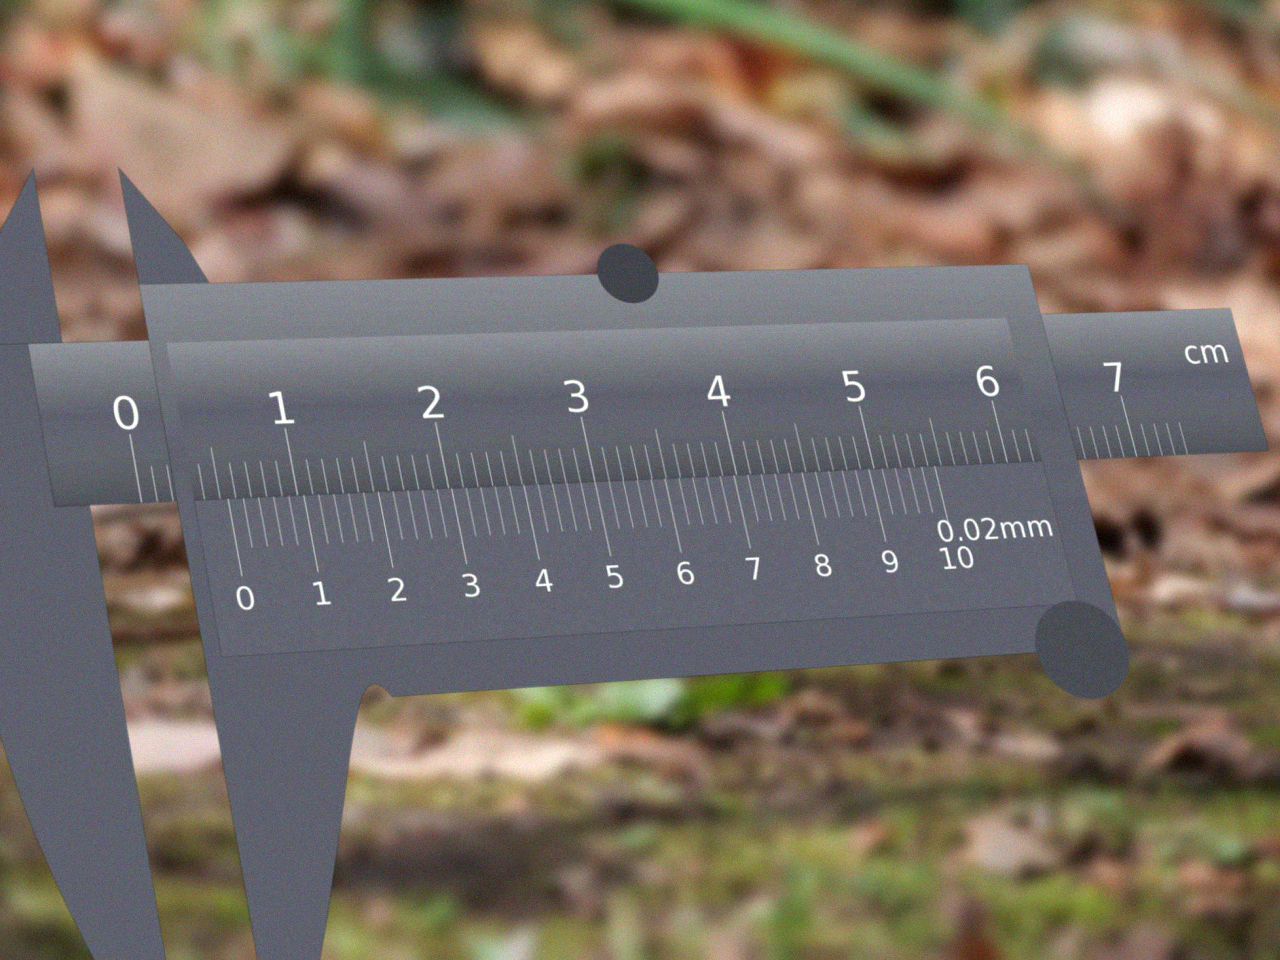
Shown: 5.5 mm
